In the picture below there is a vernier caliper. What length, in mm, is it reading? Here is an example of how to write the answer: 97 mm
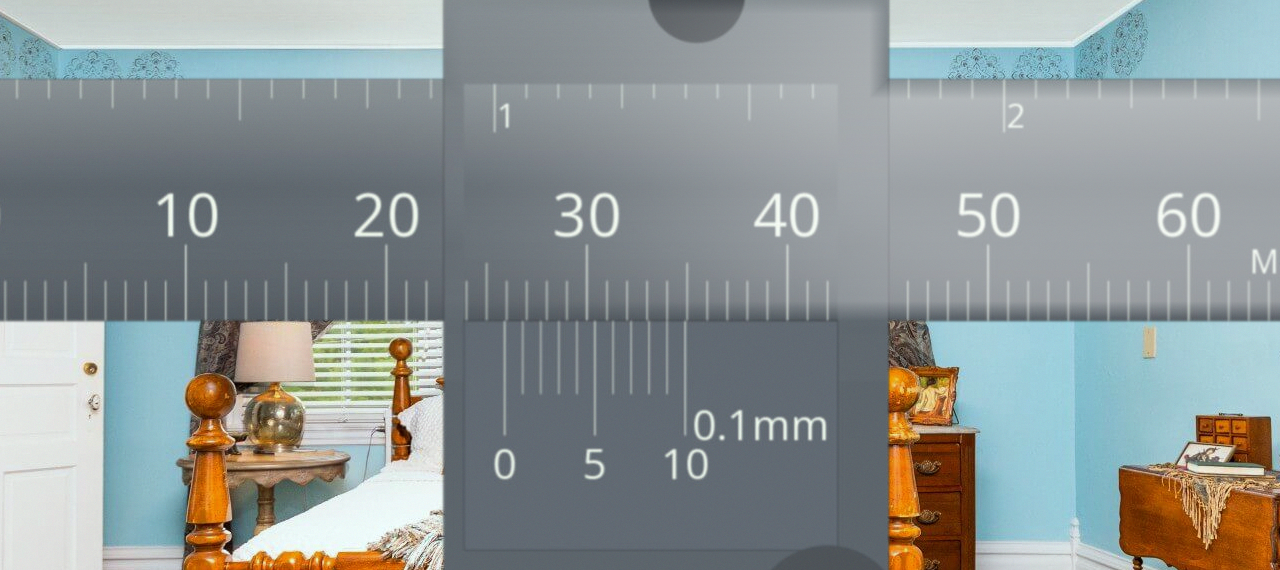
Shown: 25.9 mm
